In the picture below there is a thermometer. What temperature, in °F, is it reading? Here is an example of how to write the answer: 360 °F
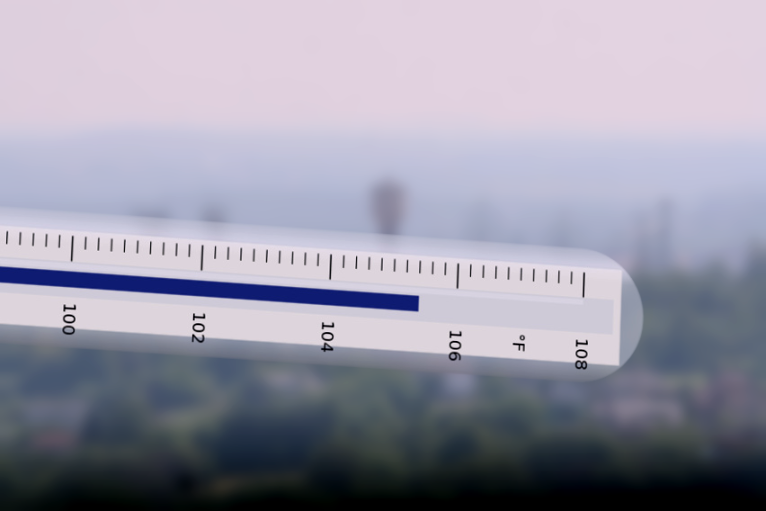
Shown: 105.4 °F
